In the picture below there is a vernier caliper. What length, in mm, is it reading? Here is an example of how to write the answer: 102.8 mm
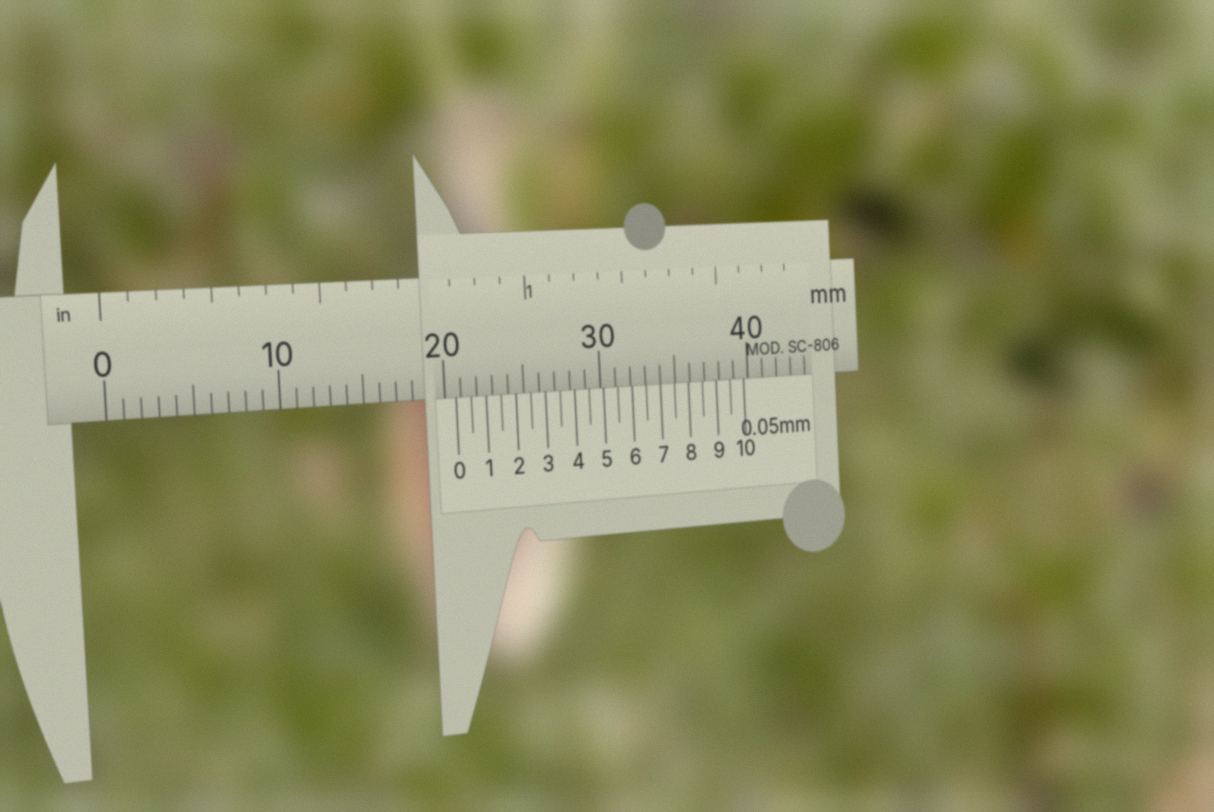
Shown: 20.7 mm
